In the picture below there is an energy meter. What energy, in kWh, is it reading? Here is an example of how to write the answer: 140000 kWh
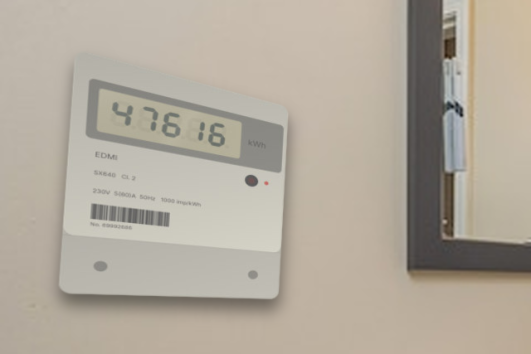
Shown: 47616 kWh
